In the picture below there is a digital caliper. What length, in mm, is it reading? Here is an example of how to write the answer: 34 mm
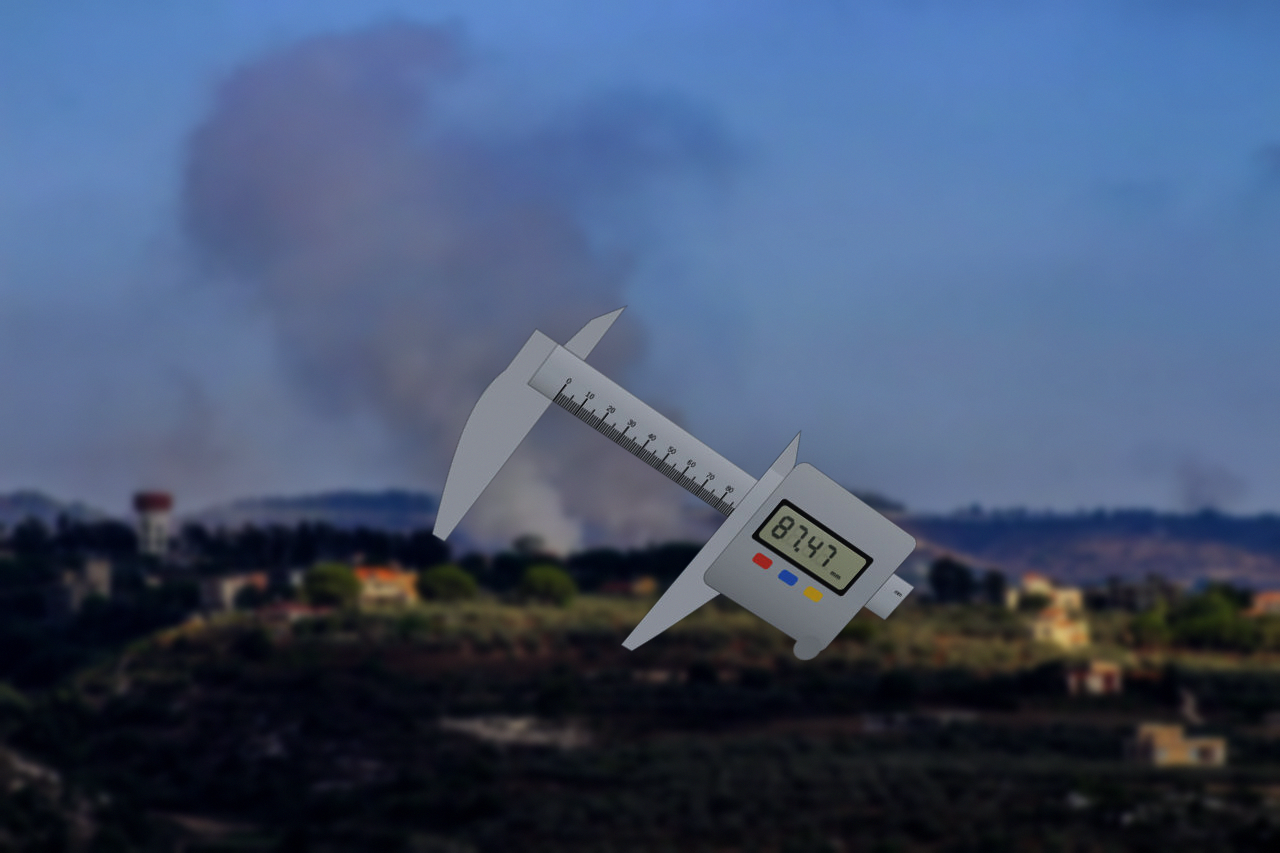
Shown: 87.47 mm
